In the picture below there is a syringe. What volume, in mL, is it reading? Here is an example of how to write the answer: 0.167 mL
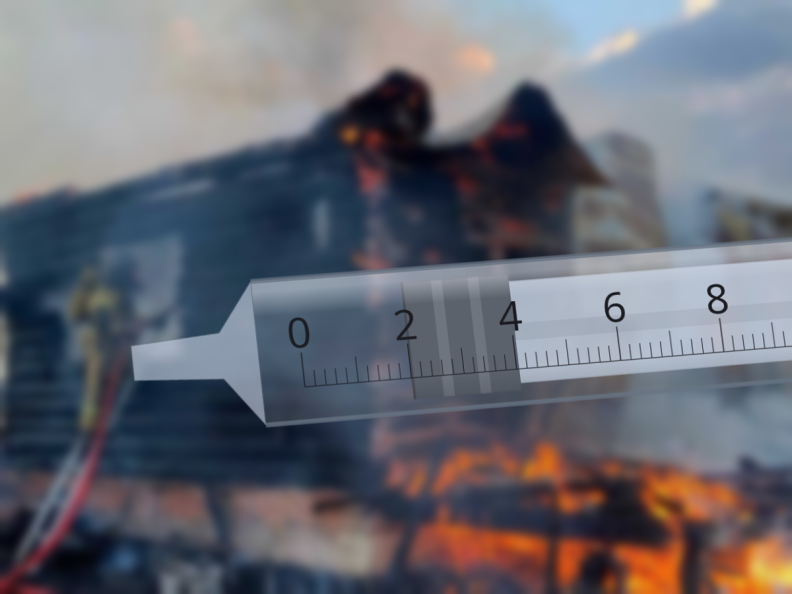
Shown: 2 mL
